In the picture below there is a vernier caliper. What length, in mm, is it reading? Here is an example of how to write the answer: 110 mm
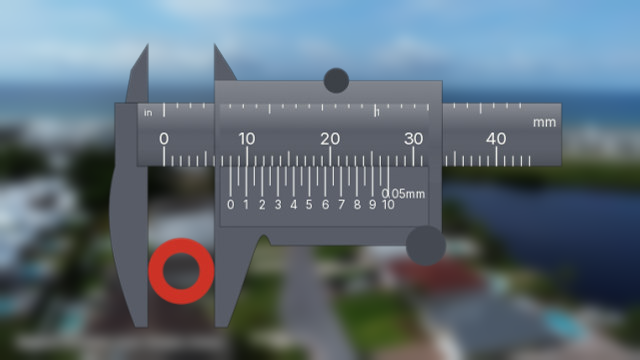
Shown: 8.0 mm
